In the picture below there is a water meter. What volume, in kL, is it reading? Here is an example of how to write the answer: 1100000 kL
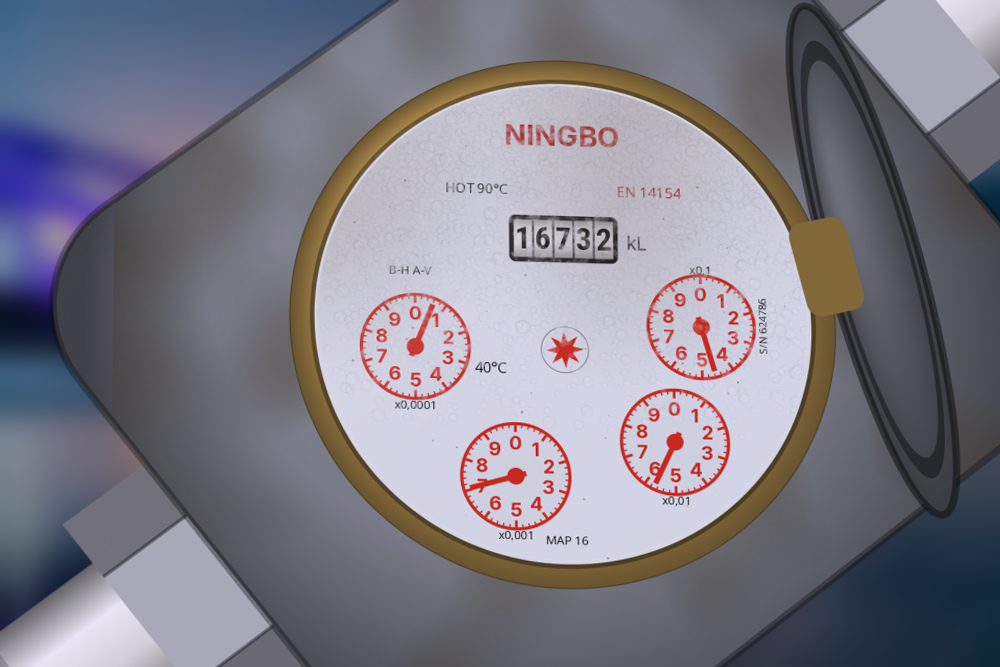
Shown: 16732.4570 kL
